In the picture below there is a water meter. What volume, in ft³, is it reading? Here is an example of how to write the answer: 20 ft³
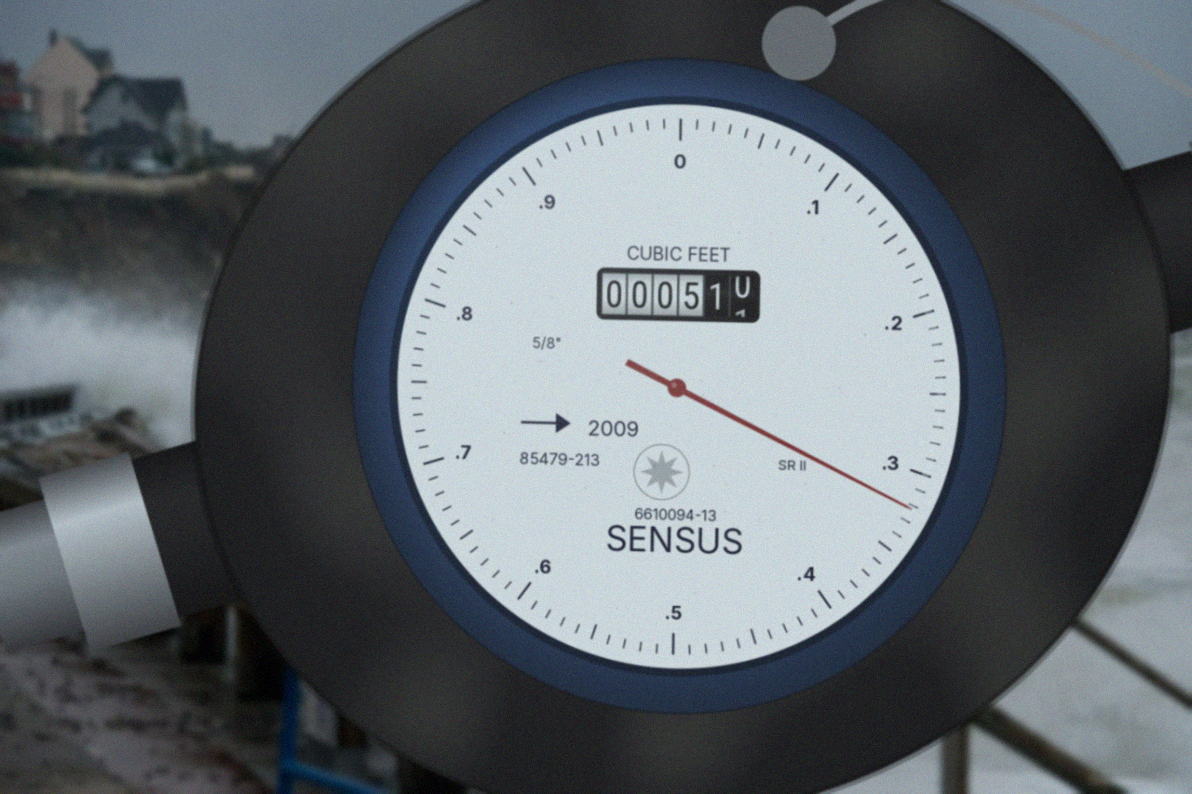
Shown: 510.32 ft³
